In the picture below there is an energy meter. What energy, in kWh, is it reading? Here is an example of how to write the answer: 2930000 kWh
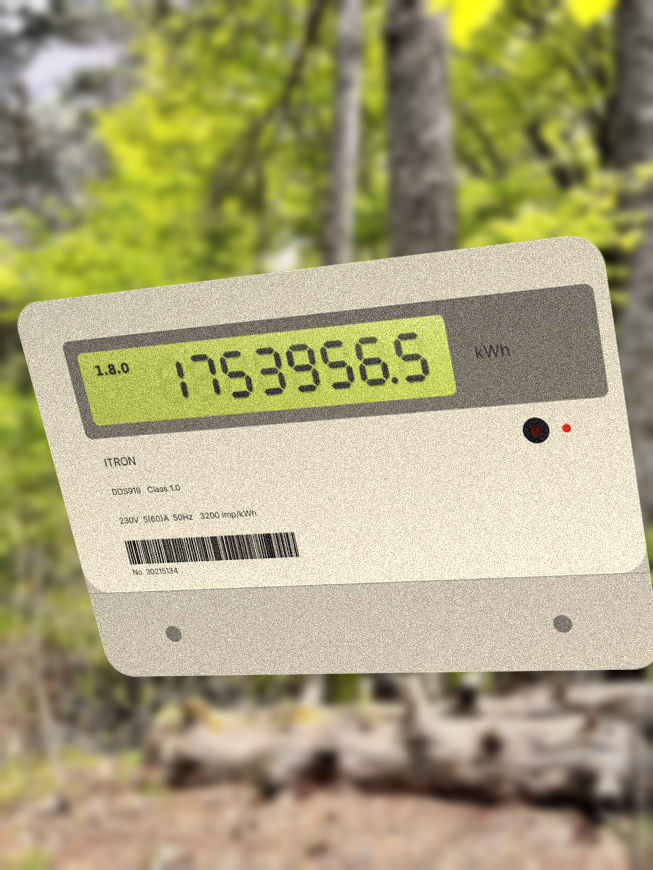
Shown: 1753956.5 kWh
